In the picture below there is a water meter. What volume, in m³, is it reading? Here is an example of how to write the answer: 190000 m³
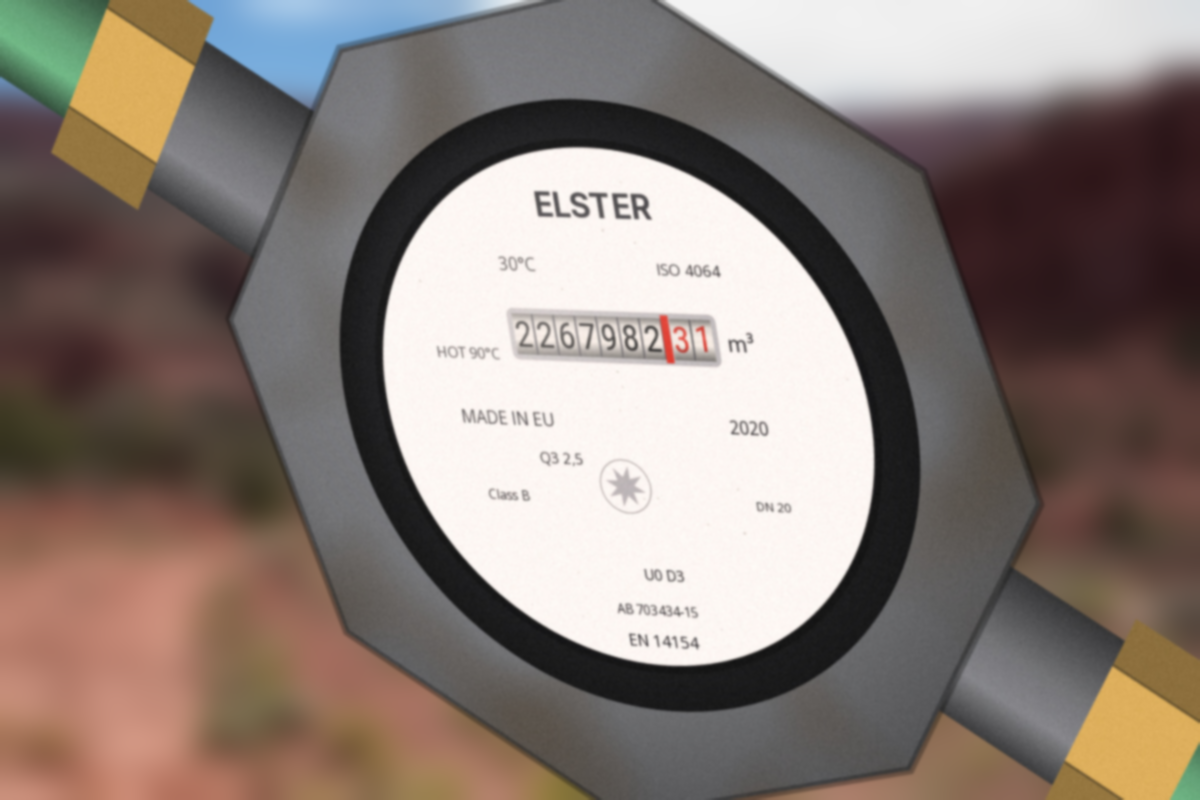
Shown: 2267982.31 m³
